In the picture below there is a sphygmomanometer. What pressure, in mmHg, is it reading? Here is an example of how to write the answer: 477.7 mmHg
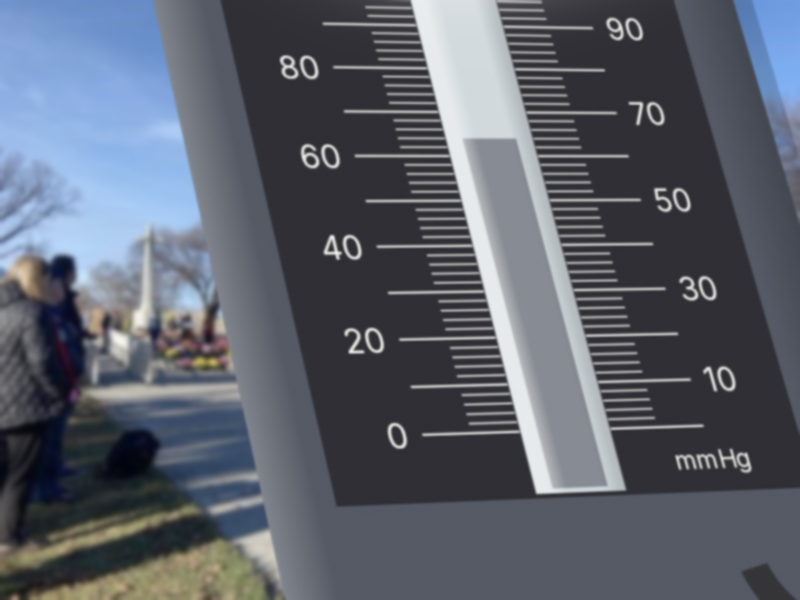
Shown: 64 mmHg
